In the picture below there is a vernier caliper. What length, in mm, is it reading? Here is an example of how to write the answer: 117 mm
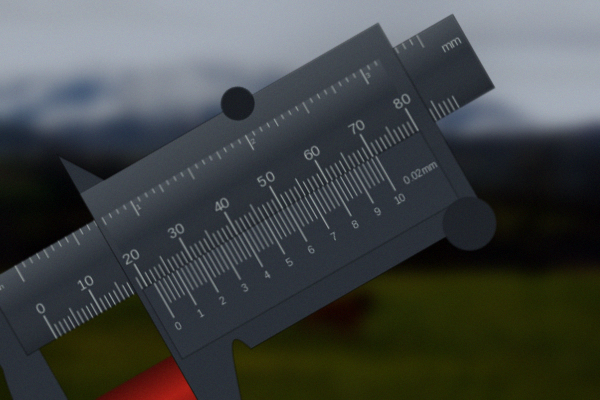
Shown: 21.5 mm
